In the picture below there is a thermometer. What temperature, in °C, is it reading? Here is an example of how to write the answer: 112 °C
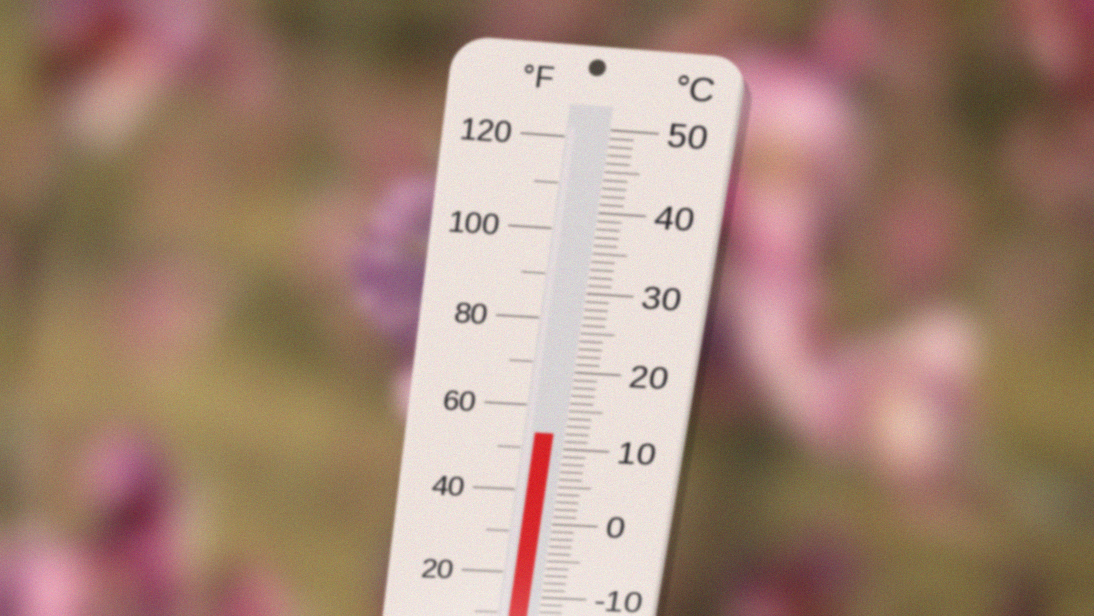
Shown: 12 °C
